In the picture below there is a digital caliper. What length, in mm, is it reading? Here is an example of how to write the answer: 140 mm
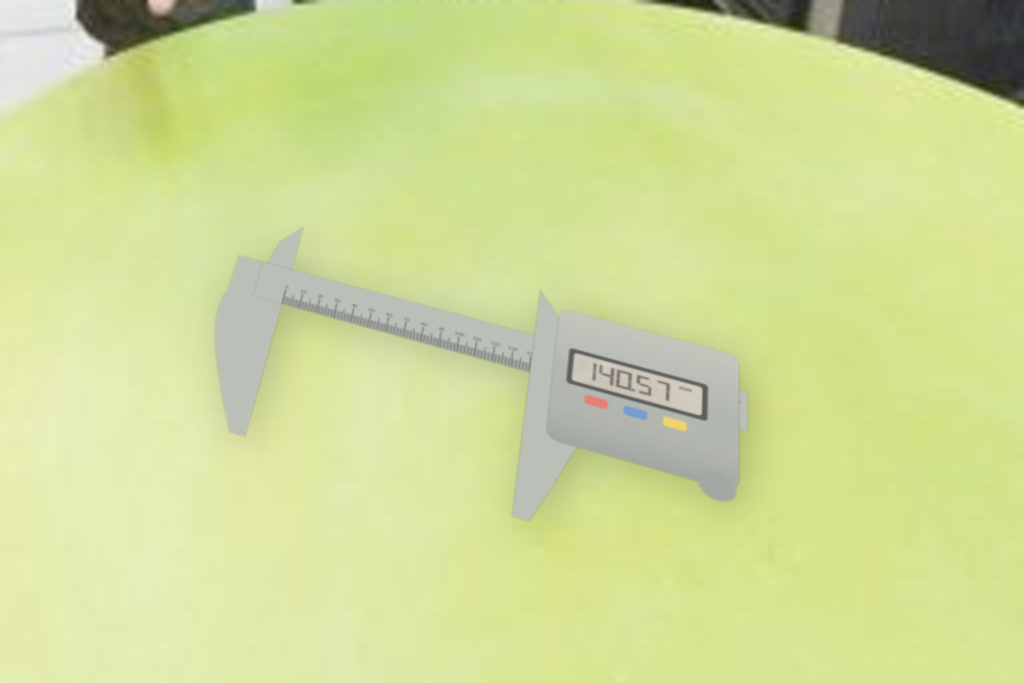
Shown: 140.57 mm
